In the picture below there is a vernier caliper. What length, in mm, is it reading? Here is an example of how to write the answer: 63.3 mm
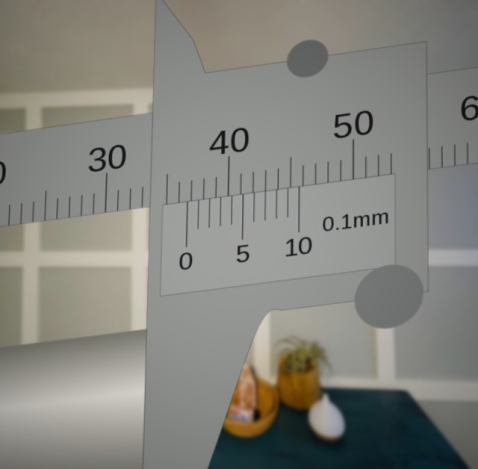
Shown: 36.7 mm
